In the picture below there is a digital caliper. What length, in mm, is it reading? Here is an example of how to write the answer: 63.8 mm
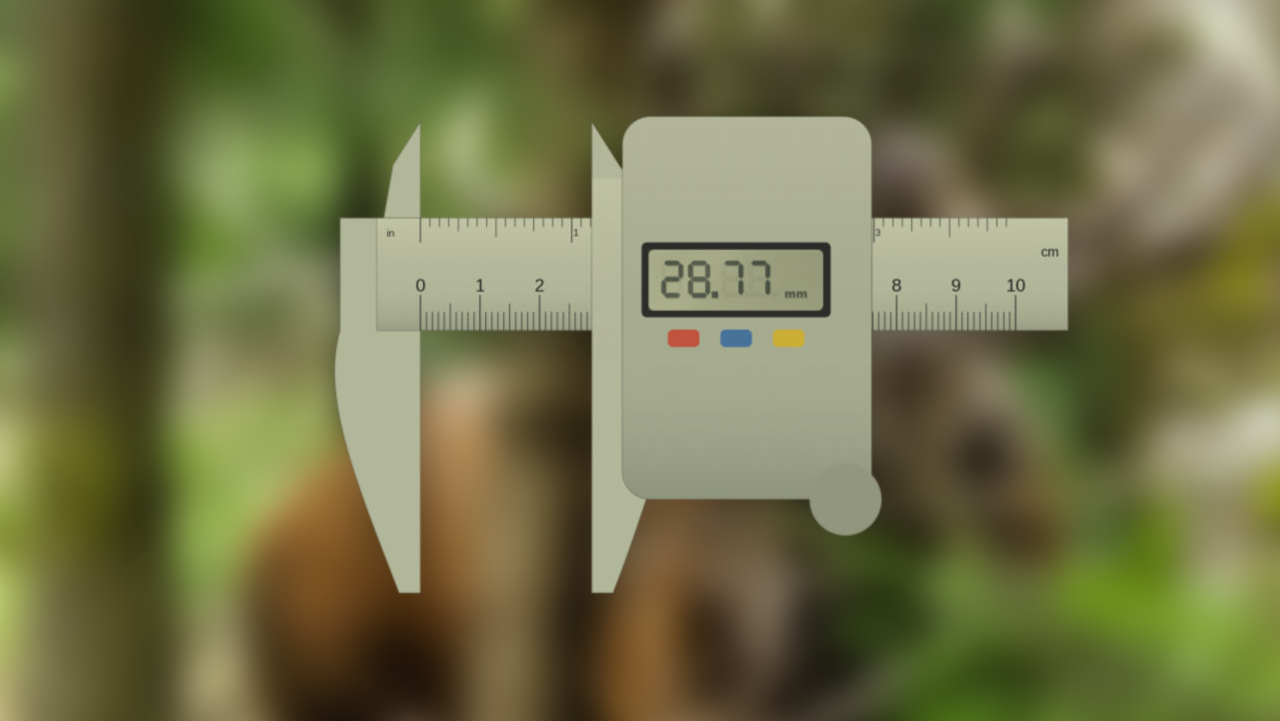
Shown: 28.77 mm
